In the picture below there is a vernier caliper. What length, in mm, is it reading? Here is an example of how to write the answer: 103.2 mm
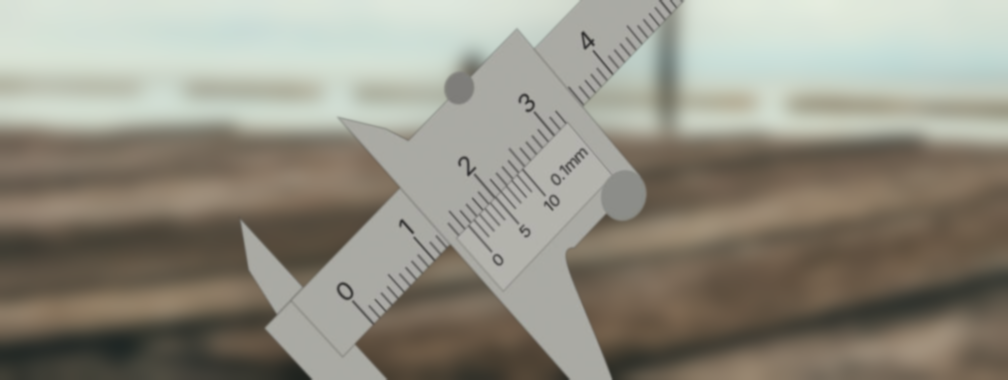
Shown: 15.6 mm
